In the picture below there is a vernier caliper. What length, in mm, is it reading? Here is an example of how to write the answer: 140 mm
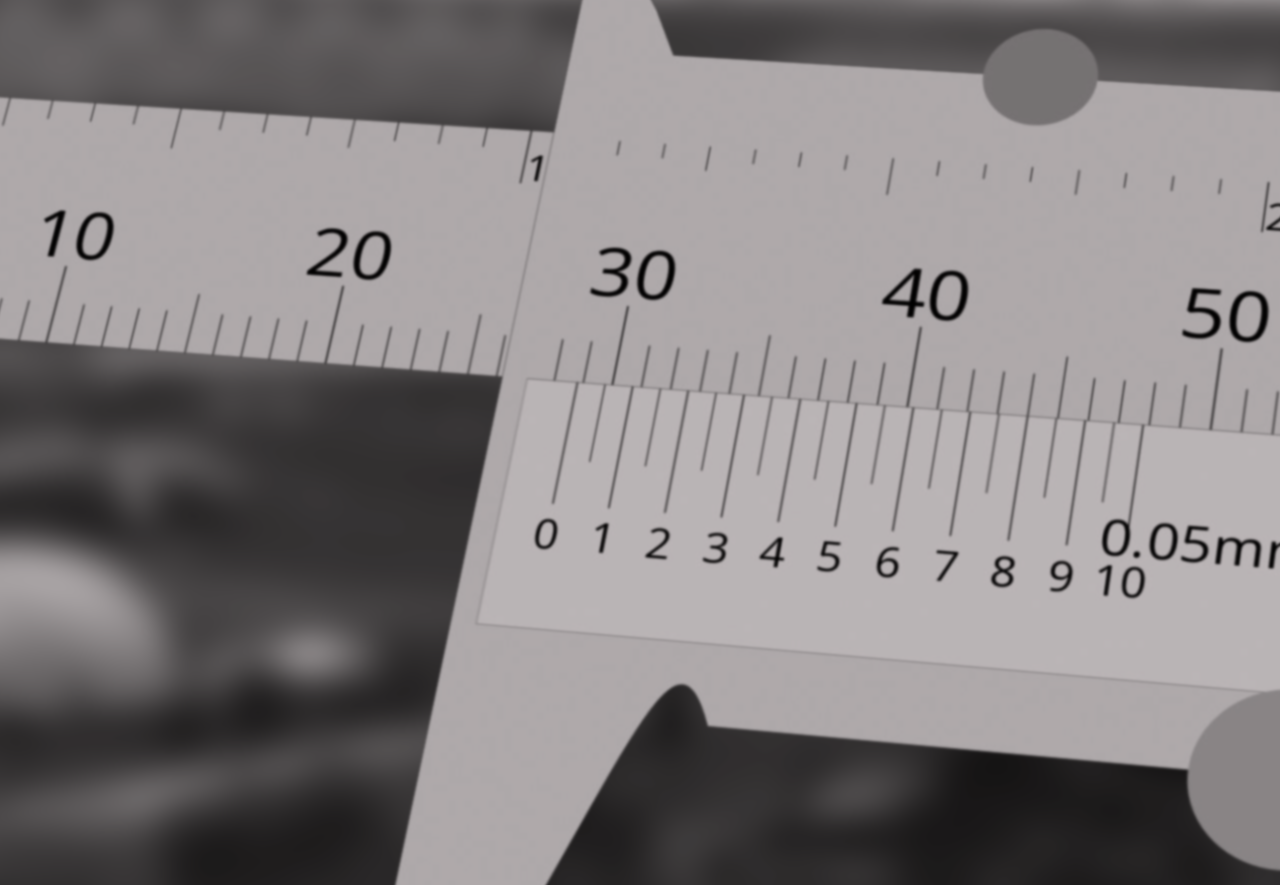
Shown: 28.8 mm
